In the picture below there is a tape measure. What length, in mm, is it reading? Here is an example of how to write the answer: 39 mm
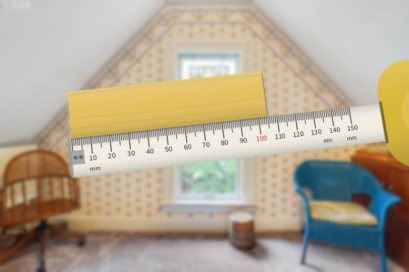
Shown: 105 mm
